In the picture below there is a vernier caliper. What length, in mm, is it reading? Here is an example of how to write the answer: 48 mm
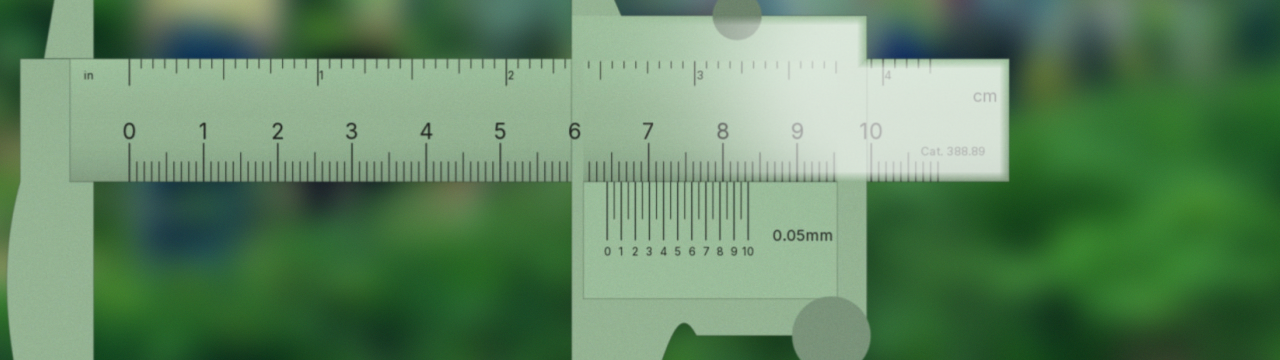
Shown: 64.4 mm
